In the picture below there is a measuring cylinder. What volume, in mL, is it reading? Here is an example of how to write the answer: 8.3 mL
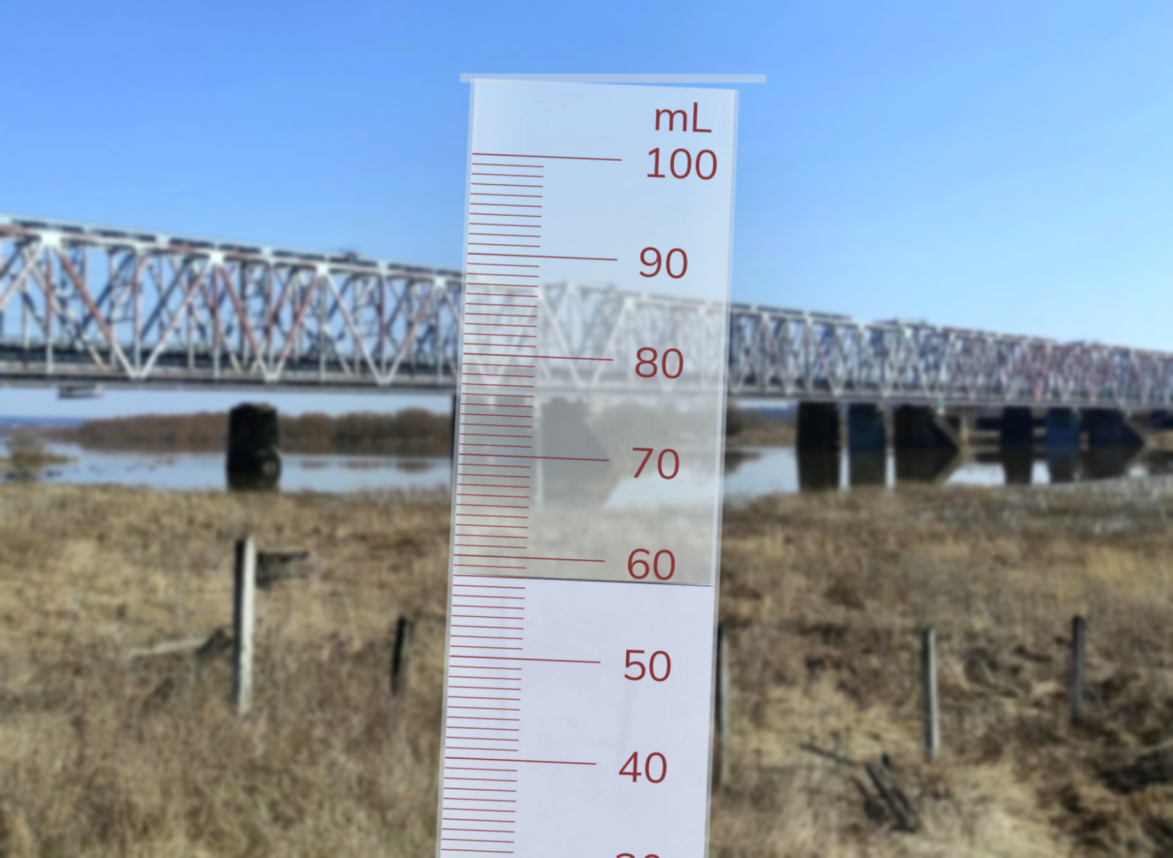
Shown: 58 mL
